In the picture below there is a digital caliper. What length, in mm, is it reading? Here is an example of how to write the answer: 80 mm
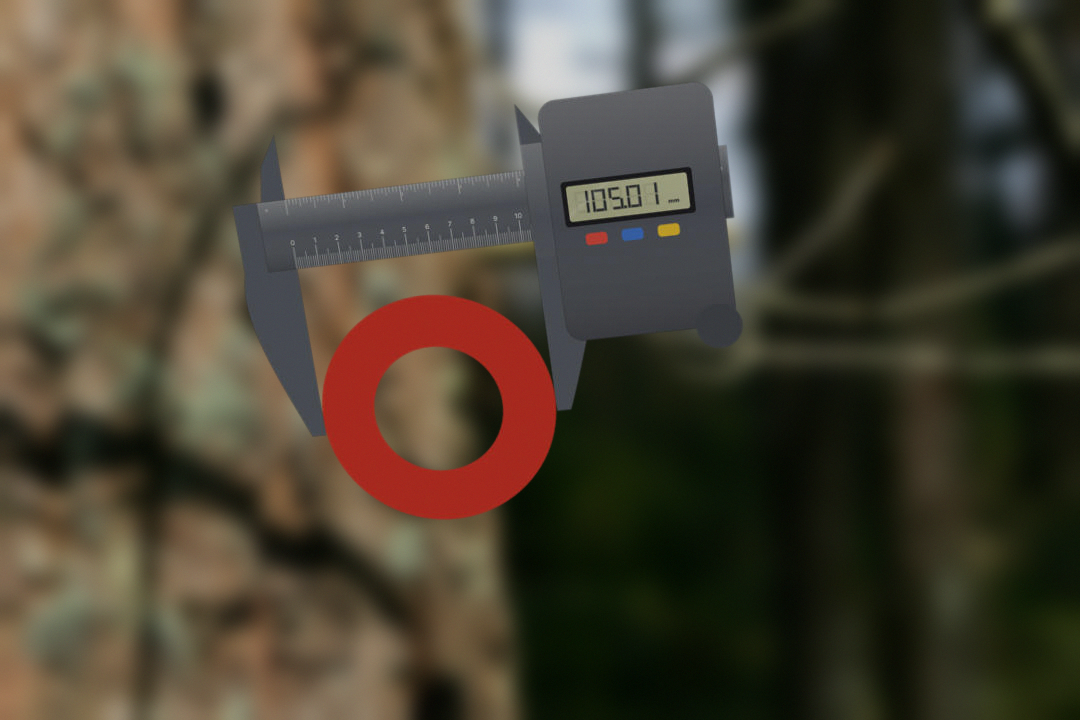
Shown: 105.01 mm
